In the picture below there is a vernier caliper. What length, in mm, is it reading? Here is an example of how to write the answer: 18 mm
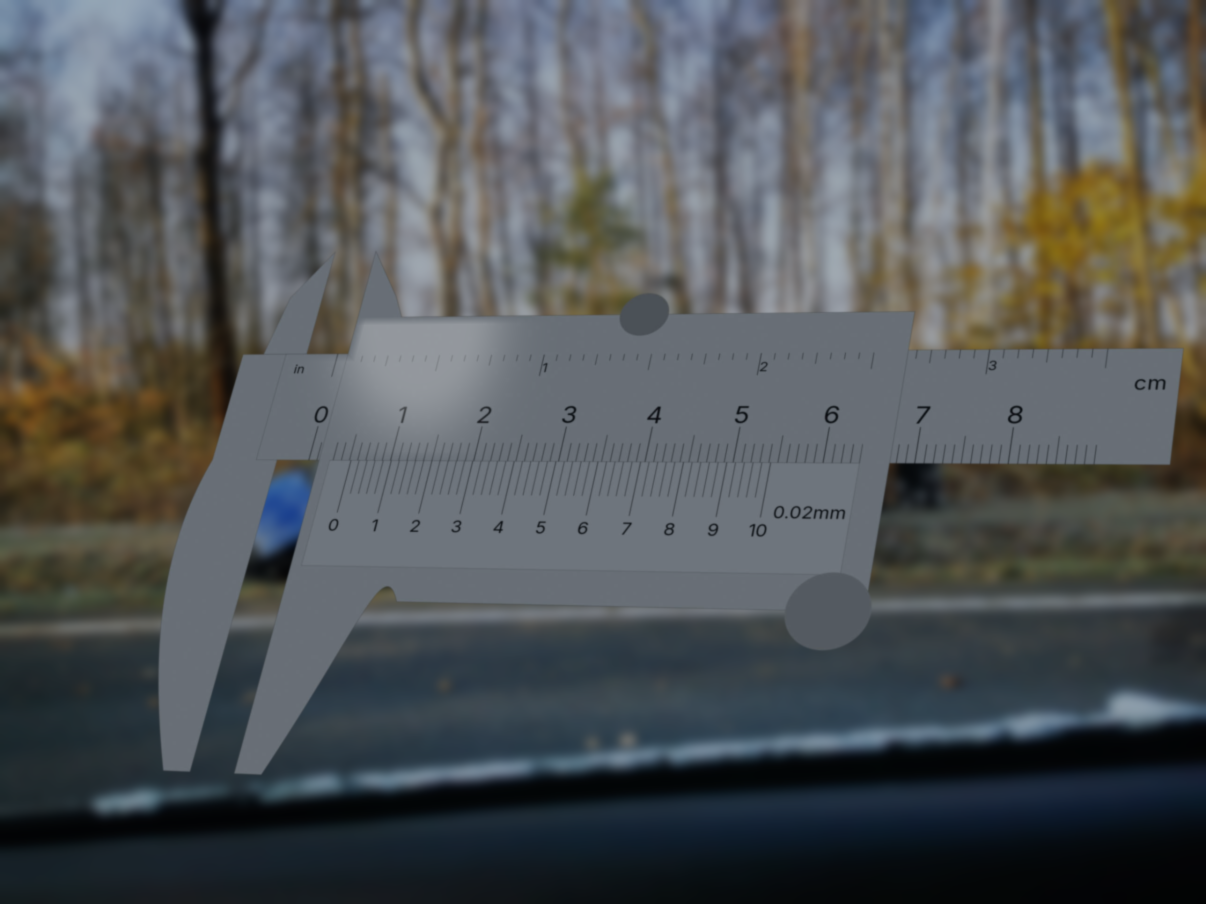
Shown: 5.2 mm
